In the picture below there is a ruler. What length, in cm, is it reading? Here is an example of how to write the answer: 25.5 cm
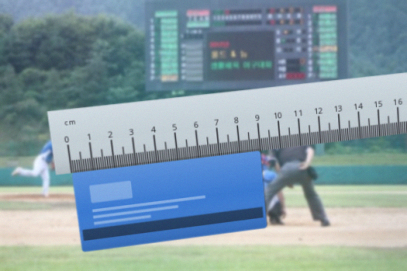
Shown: 9 cm
